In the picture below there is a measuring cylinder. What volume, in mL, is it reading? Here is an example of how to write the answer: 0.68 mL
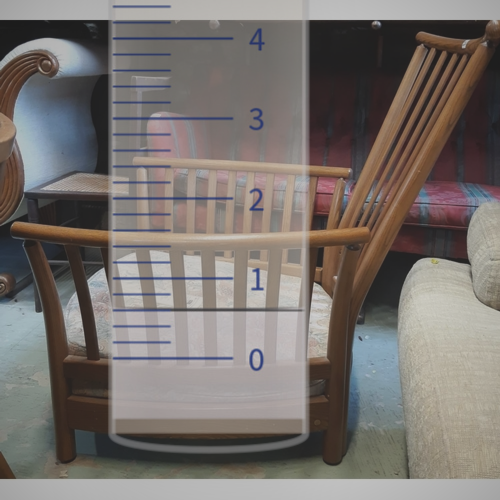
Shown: 0.6 mL
